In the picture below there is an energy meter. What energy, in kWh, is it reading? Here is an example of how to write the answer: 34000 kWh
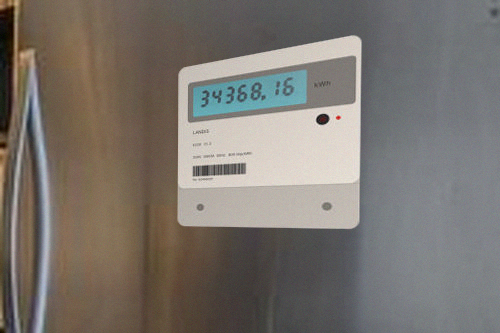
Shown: 34368.16 kWh
